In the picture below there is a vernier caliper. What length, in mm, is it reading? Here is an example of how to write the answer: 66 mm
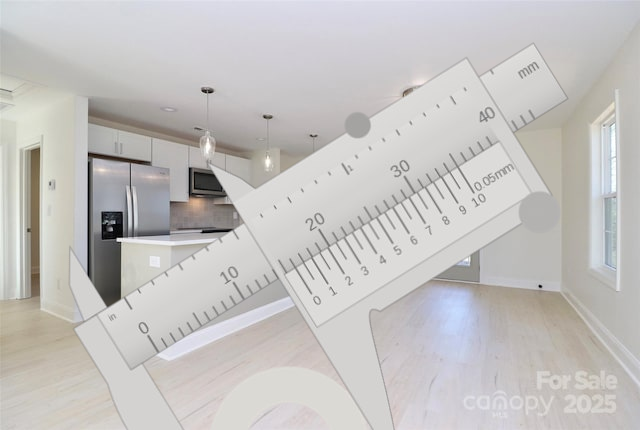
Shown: 16.0 mm
